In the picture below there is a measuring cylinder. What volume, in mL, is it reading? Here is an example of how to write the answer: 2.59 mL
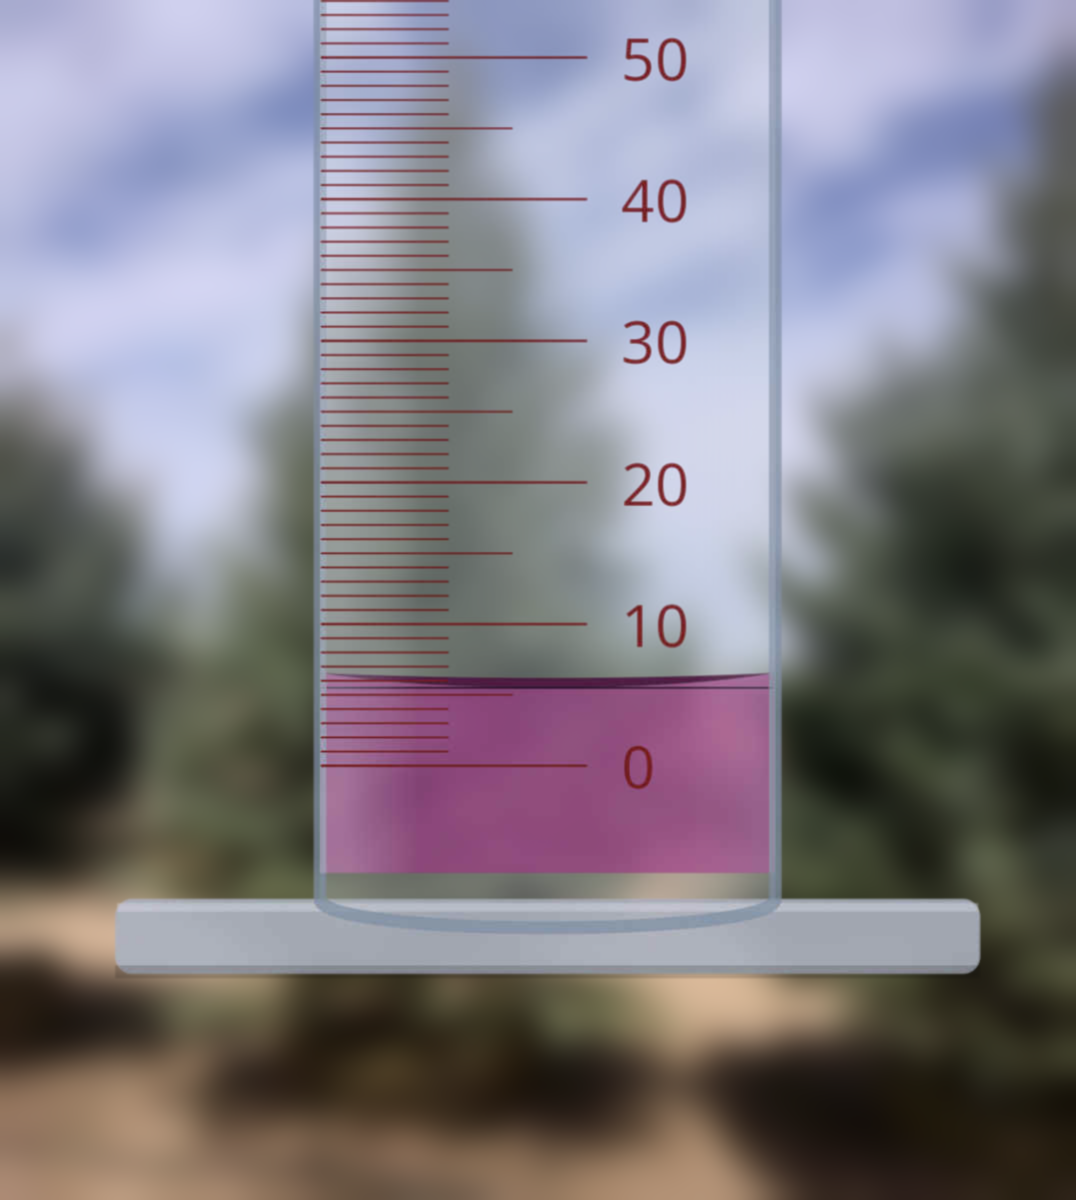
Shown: 5.5 mL
